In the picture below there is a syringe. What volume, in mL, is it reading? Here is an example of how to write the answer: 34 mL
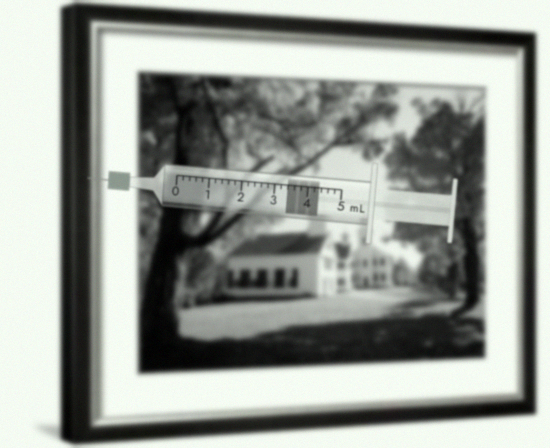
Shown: 3.4 mL
